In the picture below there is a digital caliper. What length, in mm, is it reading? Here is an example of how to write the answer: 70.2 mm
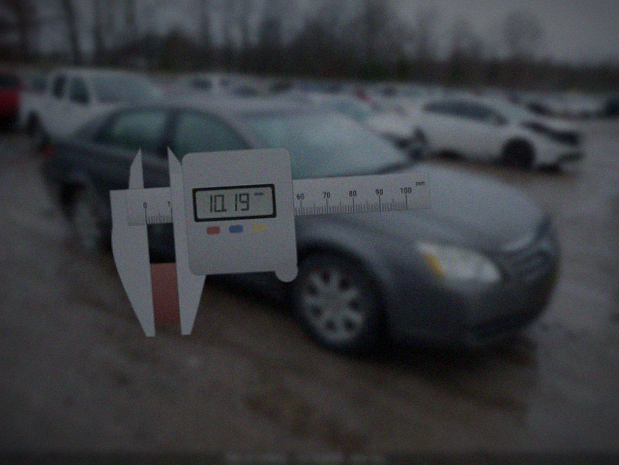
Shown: 10.19 mm
